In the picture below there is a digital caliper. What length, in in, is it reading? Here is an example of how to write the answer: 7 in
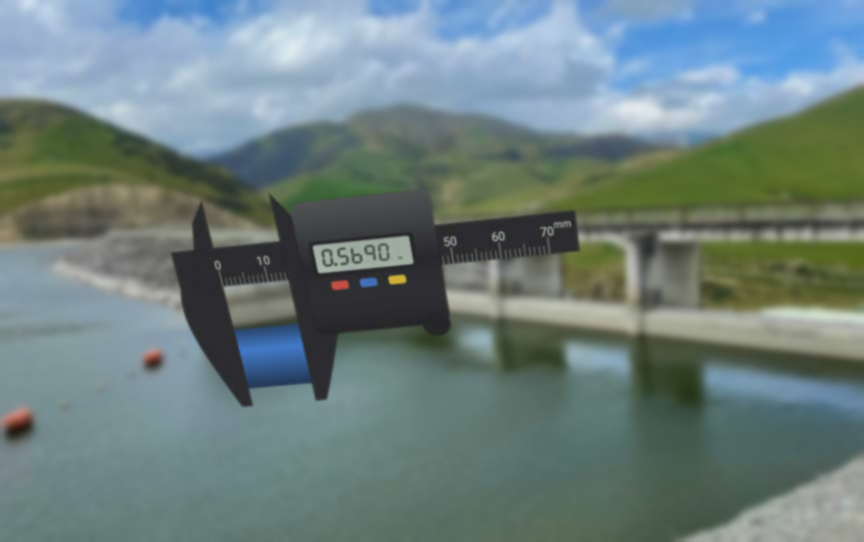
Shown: 0.5690 in
